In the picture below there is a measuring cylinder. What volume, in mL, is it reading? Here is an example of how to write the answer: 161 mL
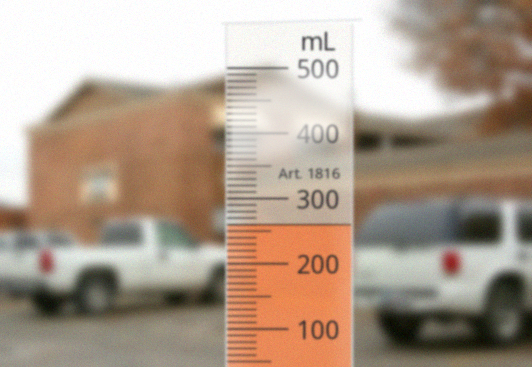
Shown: 260 mL
